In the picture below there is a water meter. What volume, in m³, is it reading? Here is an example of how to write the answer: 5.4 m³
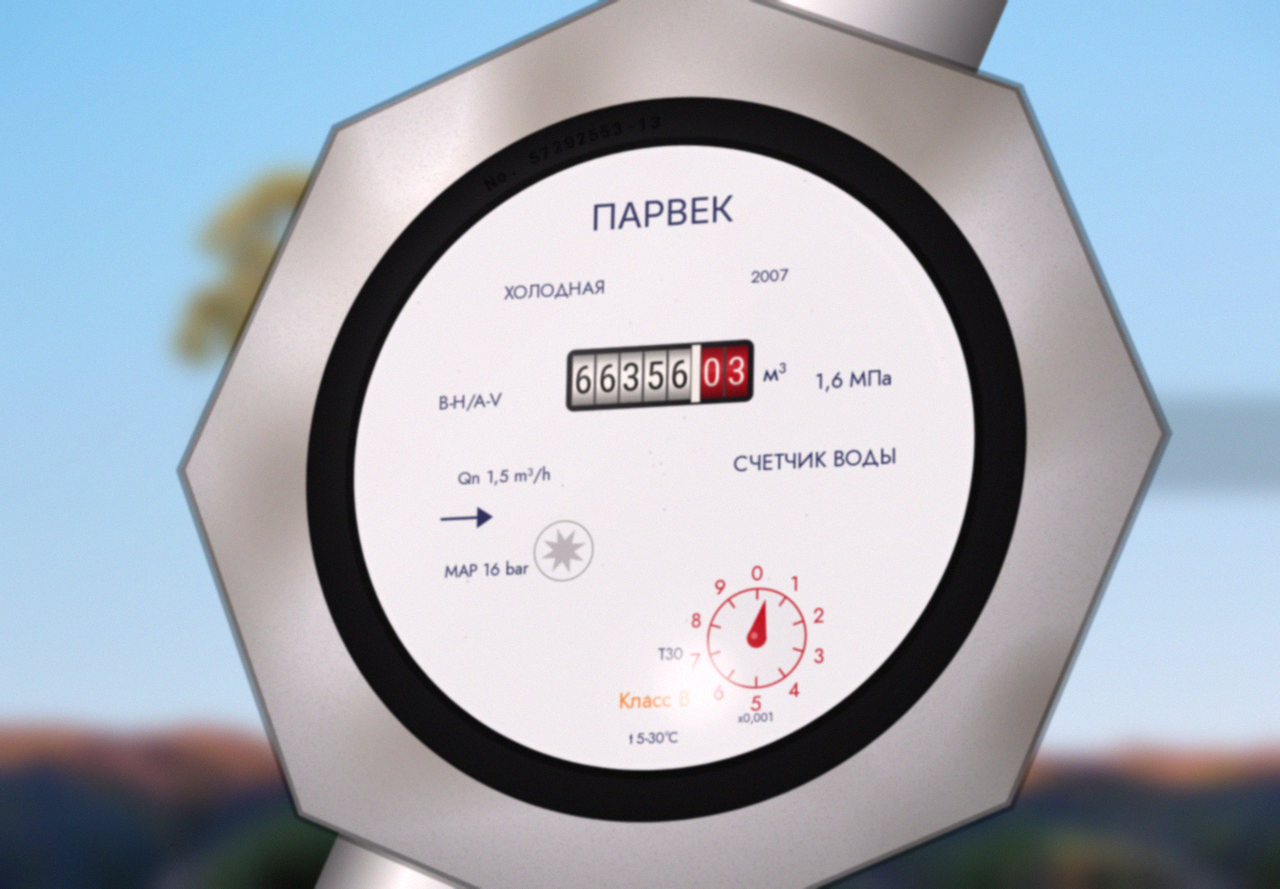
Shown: 66356.030 m³
